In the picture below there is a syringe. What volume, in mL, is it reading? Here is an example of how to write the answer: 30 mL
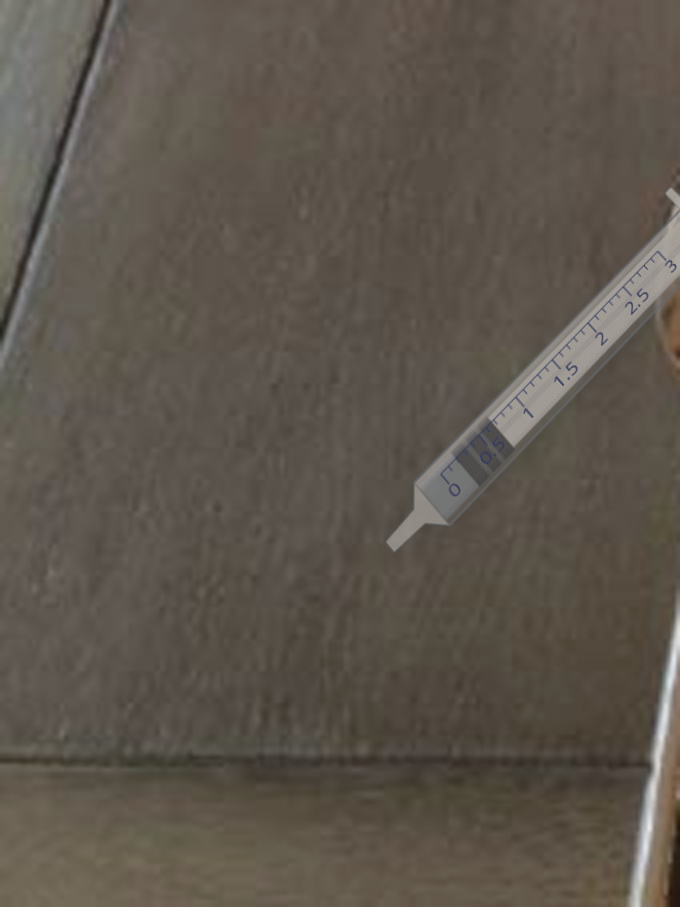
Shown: 0.2 mL
